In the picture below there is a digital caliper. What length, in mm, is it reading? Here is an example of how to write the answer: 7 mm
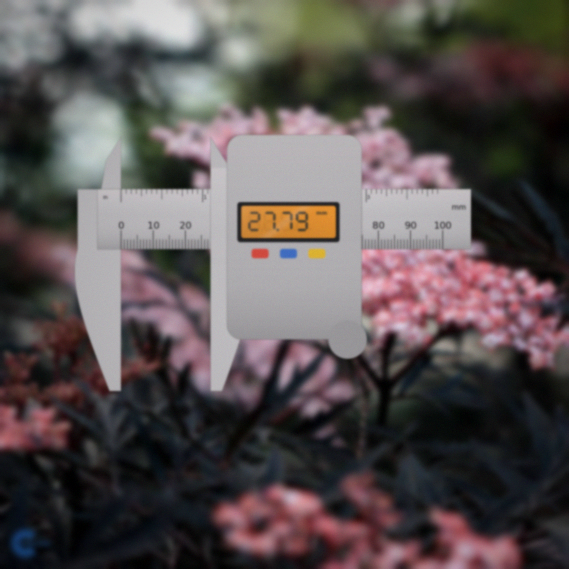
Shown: 27.79 mm
